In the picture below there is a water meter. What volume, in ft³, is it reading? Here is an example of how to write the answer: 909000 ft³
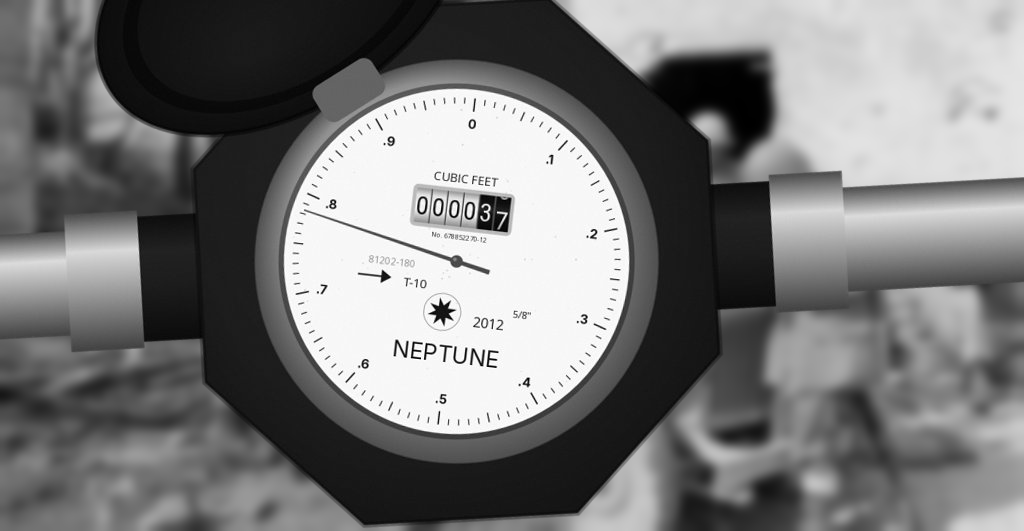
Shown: 36.78 ft³
